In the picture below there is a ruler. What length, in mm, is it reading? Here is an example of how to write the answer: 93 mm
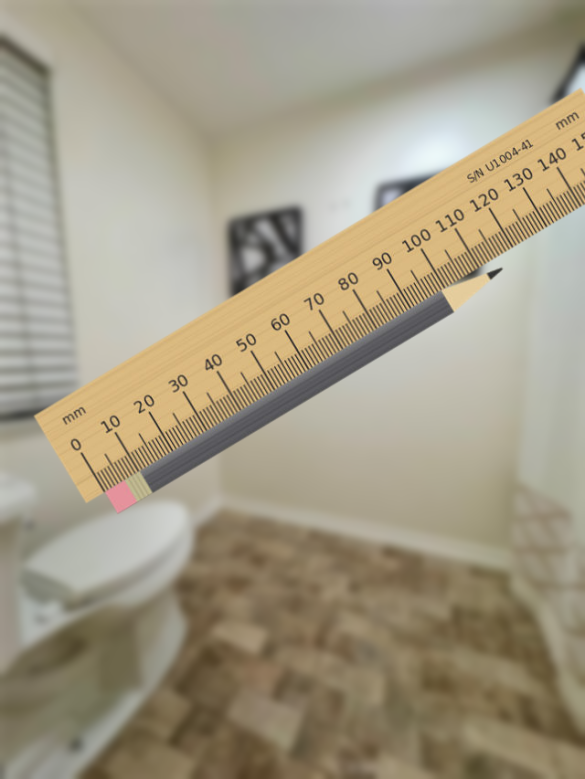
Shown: 115 mm
